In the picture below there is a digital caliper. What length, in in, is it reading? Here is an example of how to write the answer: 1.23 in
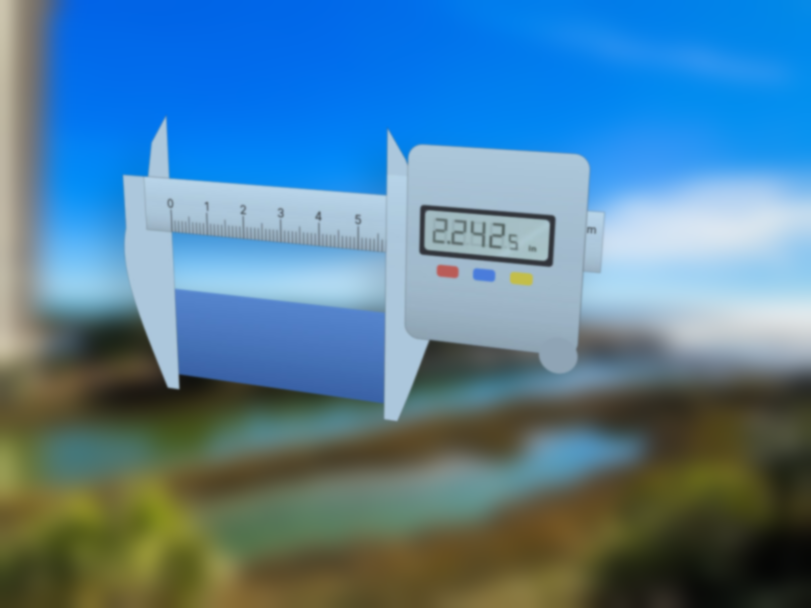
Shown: 2.2425 in
